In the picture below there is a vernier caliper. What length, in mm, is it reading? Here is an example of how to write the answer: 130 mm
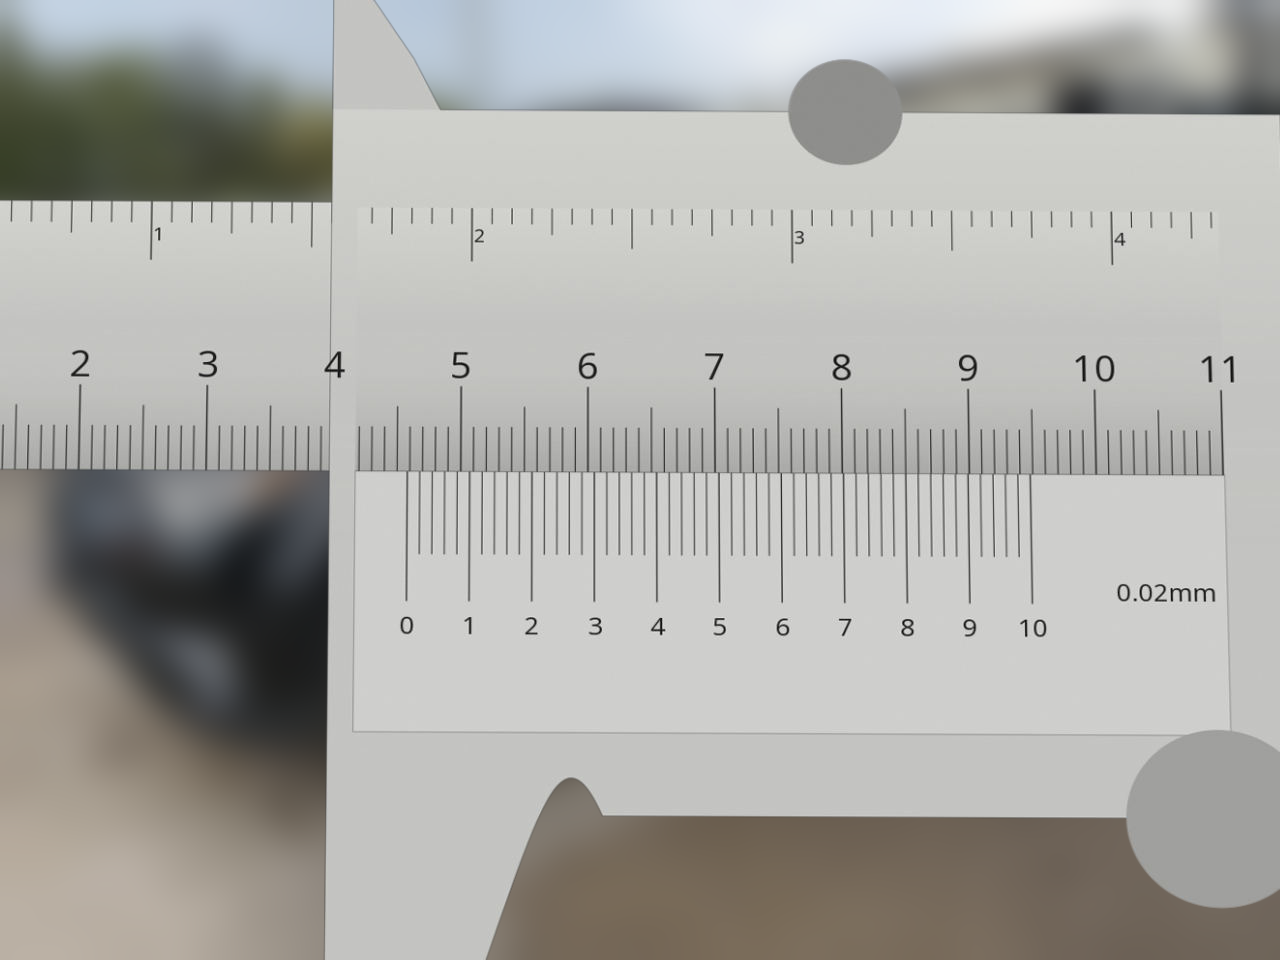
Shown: 45.8 mm
